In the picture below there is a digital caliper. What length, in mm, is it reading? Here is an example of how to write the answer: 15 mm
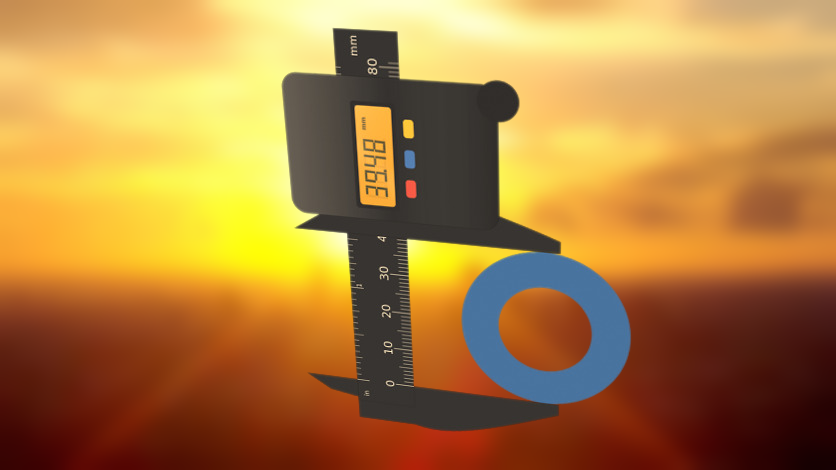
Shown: 39.48 mm
